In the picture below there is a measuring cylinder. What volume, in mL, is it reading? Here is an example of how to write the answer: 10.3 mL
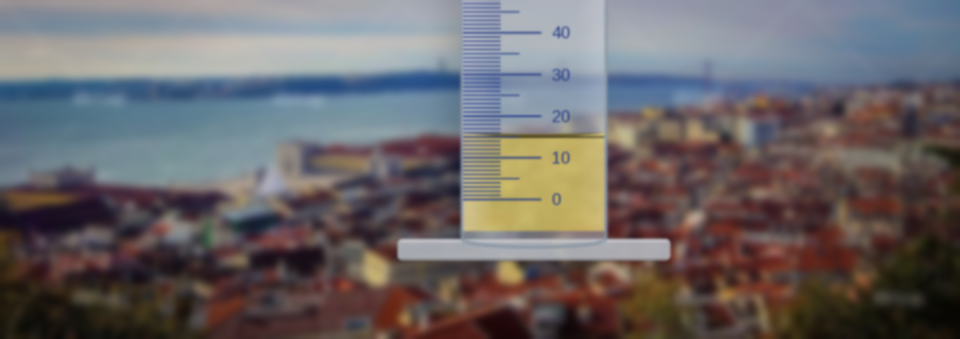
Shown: 15 mL
